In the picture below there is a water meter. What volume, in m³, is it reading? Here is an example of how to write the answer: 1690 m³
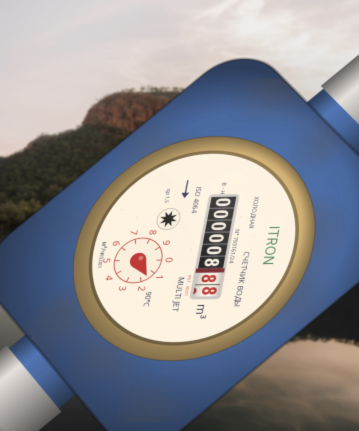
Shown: 8.881 m³
